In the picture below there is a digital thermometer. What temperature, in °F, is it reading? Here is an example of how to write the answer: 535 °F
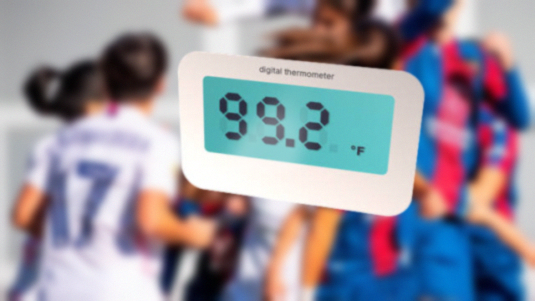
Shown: 99.2 °F
